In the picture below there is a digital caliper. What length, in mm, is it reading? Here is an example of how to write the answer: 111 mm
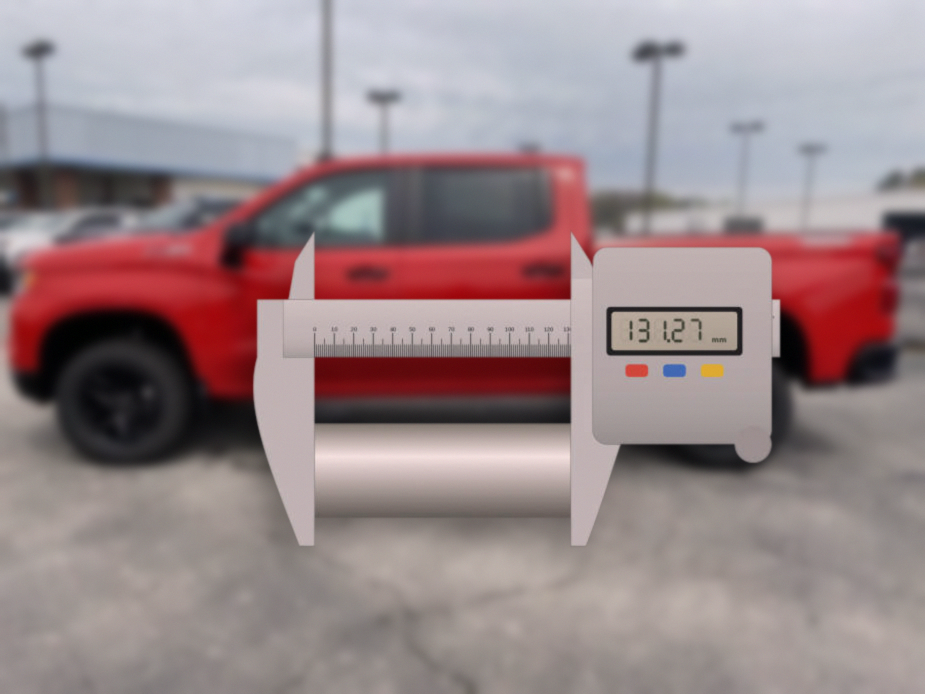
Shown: 131.27 mm
